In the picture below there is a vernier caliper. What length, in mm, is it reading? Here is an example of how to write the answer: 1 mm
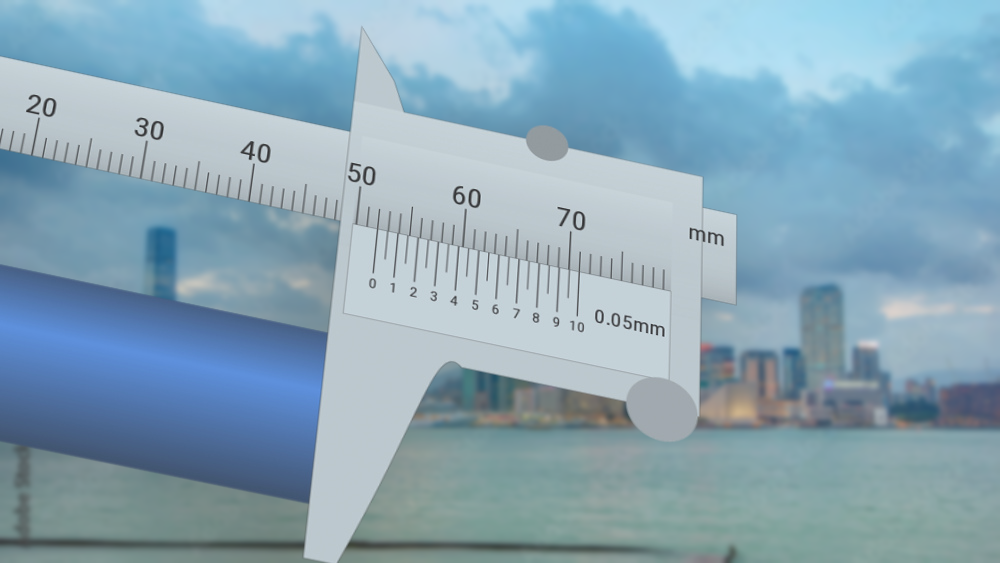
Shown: 52.0 mm
